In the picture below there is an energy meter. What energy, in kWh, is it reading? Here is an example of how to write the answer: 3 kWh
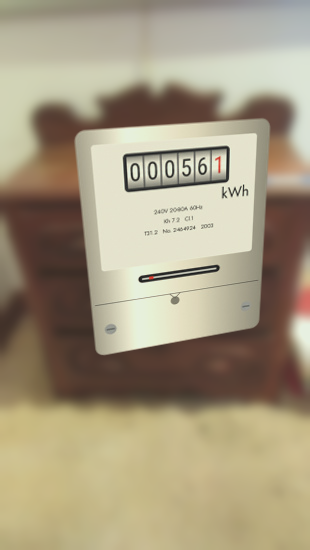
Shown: 56.1 kWh
